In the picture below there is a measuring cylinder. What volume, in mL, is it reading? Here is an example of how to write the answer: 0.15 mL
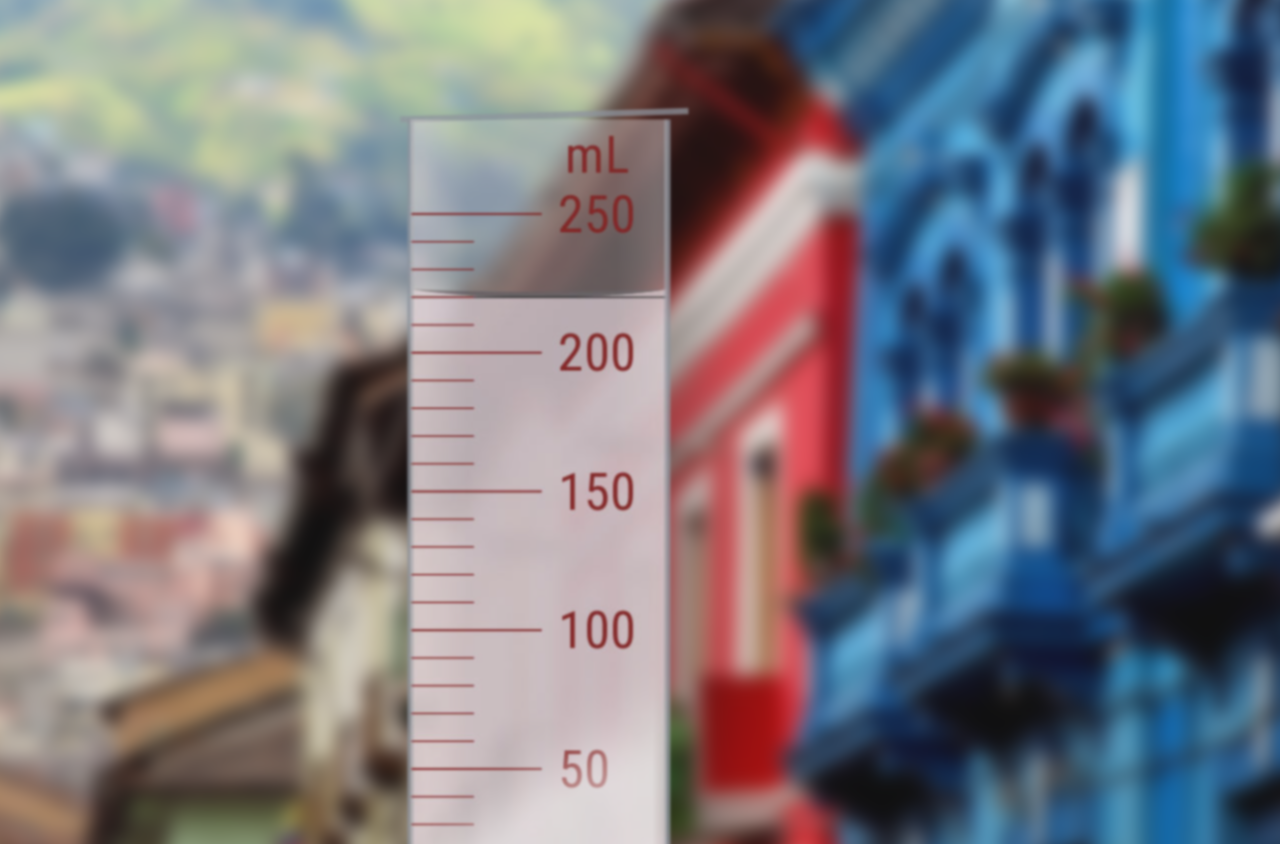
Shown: 220 mL
